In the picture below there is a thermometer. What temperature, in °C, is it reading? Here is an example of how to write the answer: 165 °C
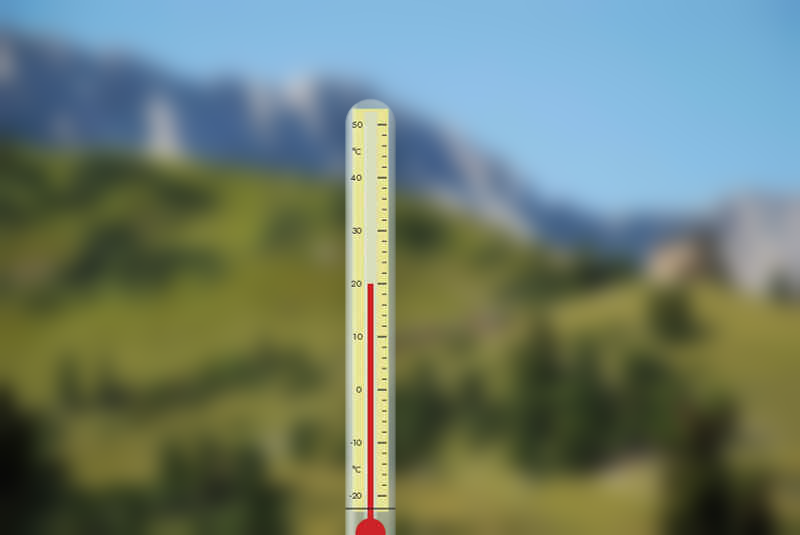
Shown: 20 °C
